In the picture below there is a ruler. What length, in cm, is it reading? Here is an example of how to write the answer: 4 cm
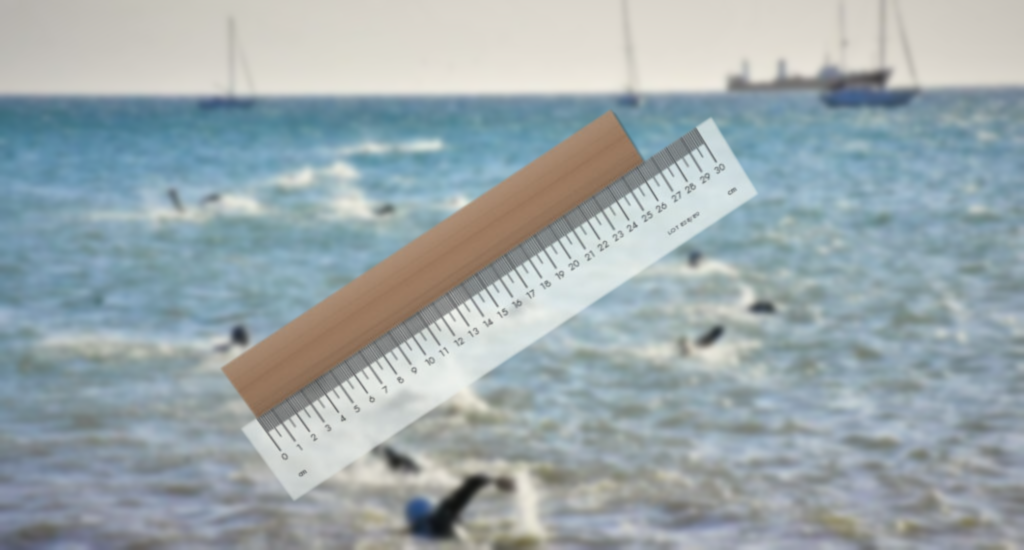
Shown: 26.5 cm
